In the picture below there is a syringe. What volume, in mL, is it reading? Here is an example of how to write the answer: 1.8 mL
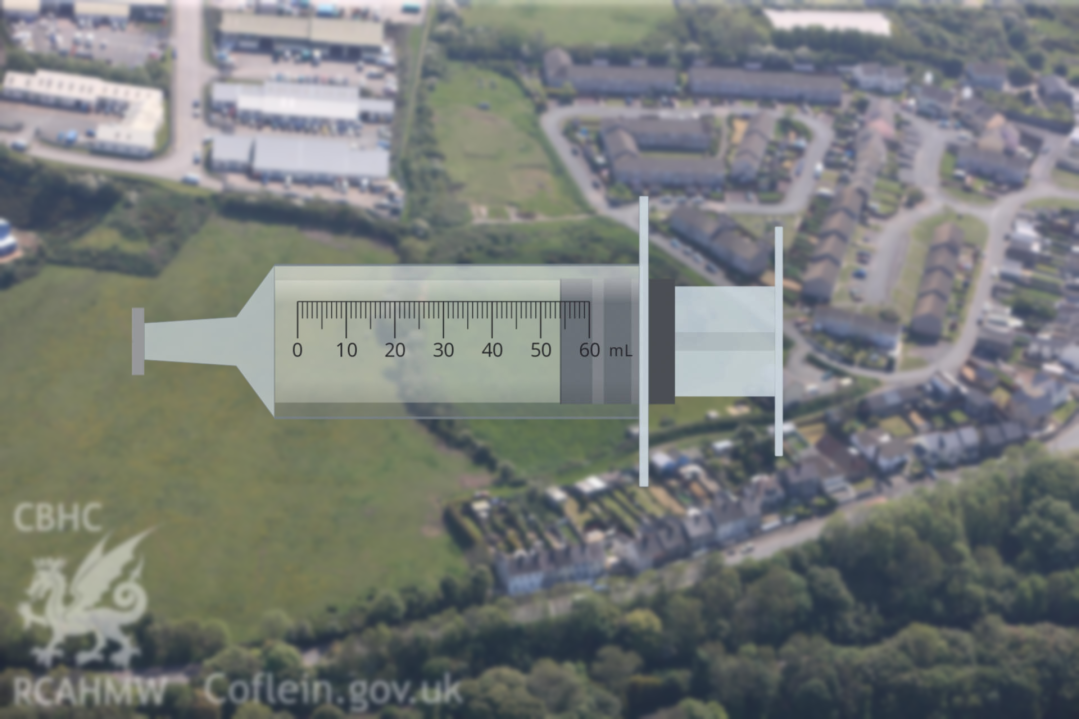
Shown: 54 mL
